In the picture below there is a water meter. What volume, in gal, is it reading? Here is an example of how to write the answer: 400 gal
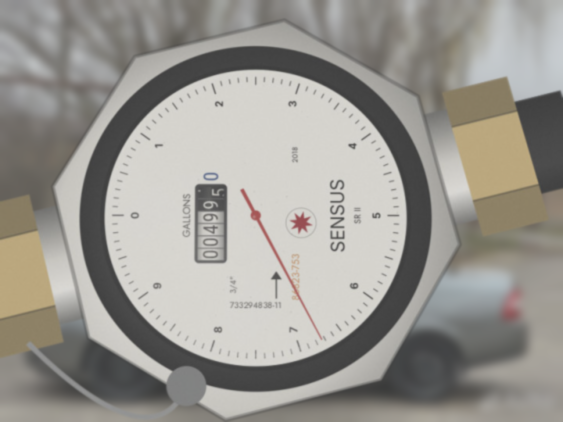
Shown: 49946.7 gal
